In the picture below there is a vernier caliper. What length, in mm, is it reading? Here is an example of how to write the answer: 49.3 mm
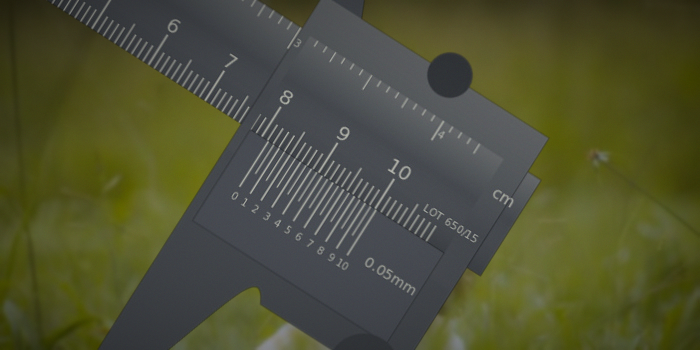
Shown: 81.2 mm
